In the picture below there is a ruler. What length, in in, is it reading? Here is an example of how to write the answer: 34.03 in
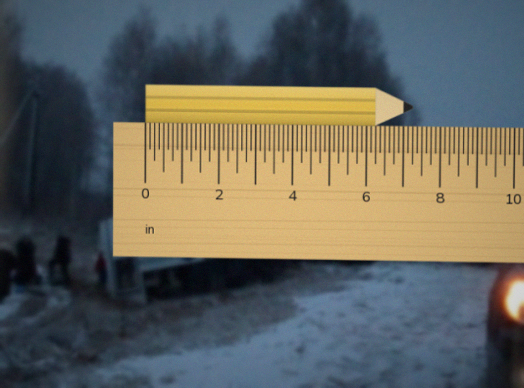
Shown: 7.25 in
